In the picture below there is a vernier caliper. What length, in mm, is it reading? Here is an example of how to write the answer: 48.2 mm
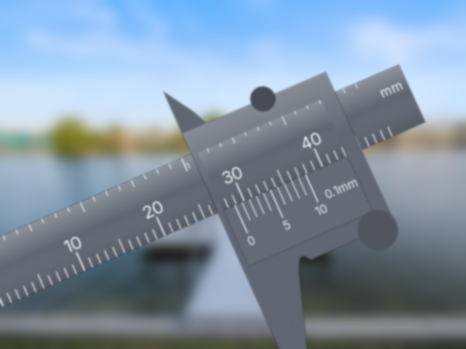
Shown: 28.8 mm
